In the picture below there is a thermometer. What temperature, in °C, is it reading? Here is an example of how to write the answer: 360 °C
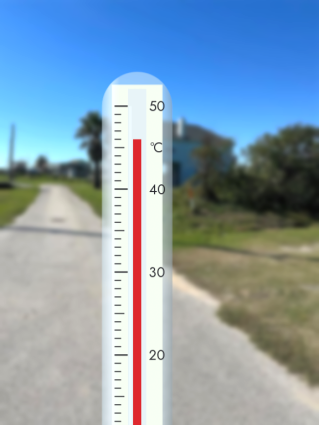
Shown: 46 °C
